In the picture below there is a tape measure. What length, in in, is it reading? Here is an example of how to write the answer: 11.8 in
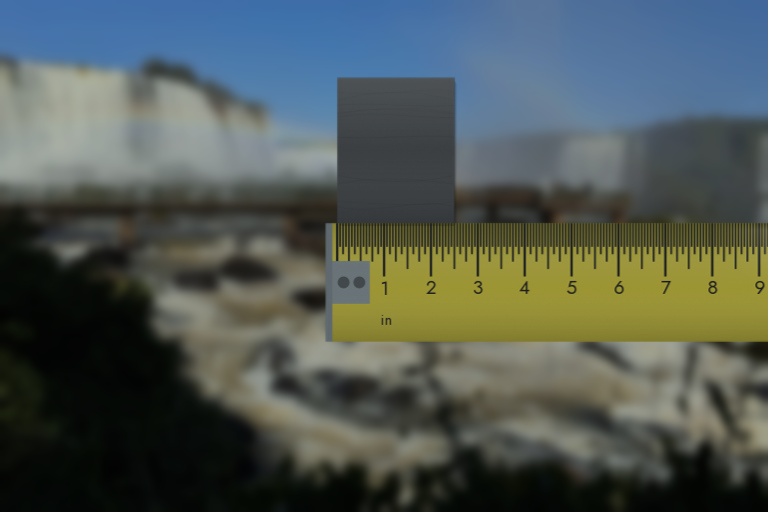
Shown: 2.5 in
